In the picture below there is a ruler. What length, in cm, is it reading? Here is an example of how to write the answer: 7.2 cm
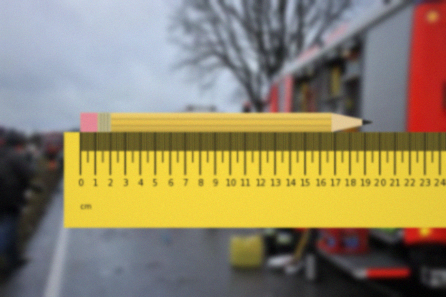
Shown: 19.5 cm
